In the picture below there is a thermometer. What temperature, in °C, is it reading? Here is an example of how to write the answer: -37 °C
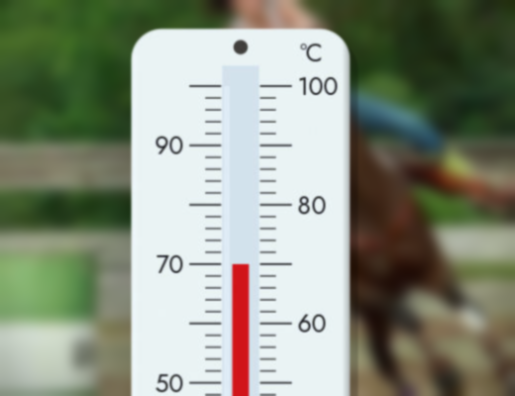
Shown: 70 °C
